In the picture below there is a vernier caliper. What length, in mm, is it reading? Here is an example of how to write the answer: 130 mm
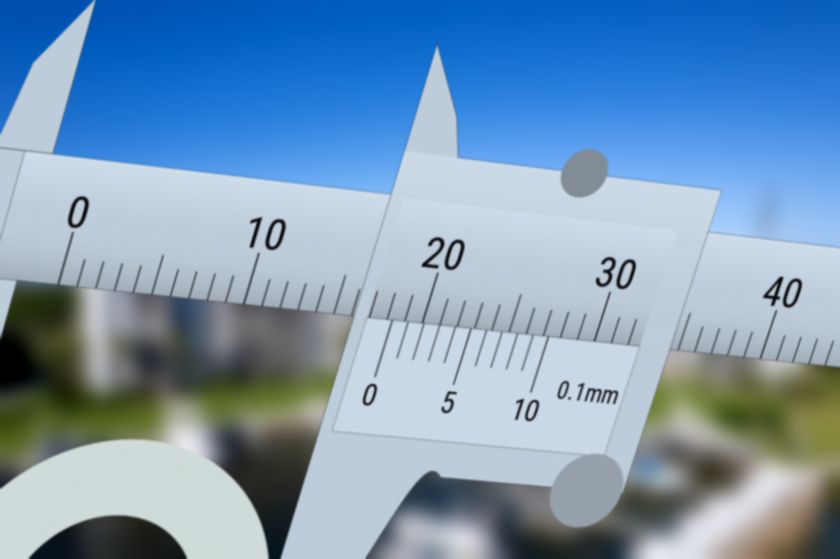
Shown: 18.3 mm
